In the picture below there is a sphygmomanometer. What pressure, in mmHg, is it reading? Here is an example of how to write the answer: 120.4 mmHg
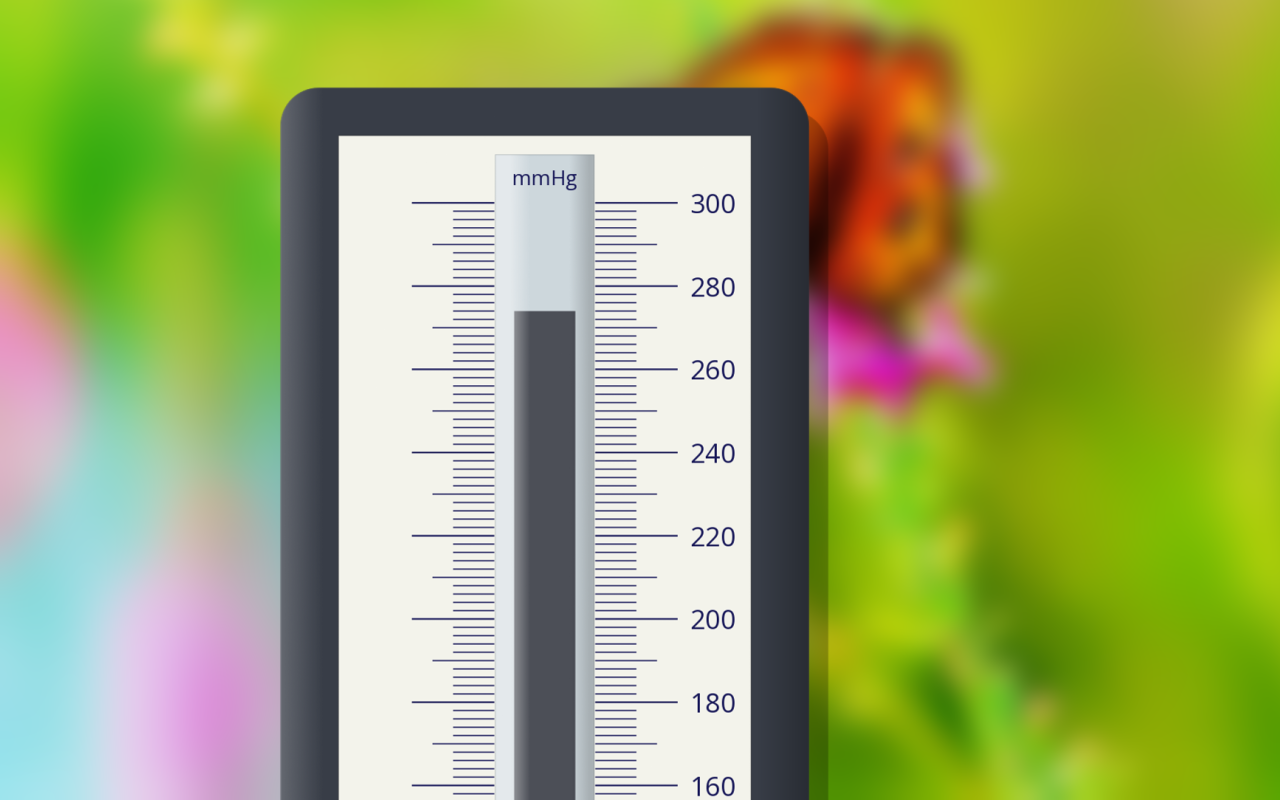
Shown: 274 mmHg
